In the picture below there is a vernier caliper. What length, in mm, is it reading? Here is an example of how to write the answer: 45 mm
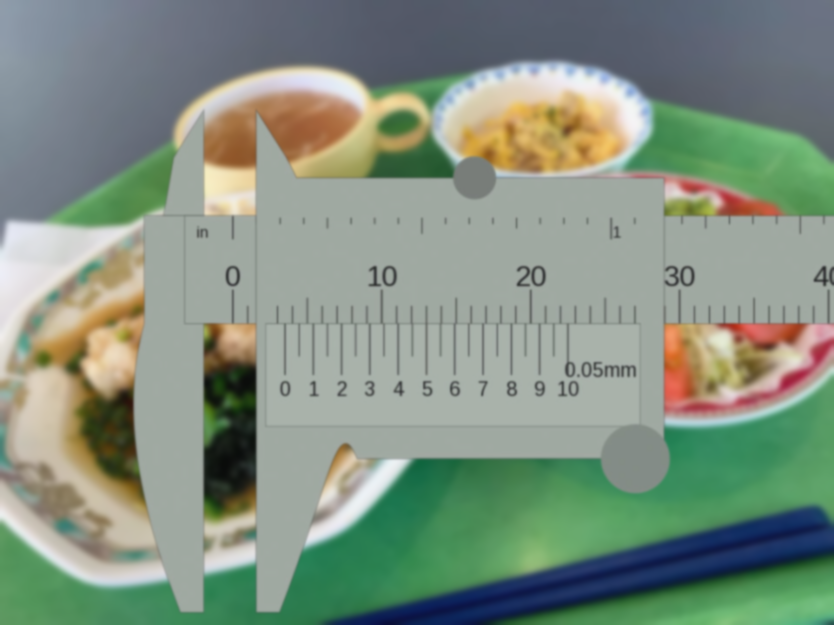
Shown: 3.5 mm
